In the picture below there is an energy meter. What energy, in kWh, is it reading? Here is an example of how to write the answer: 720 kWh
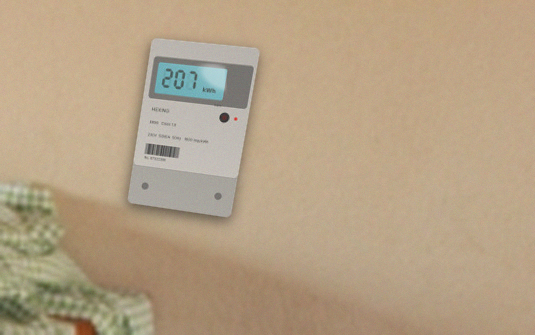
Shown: 207 kWh
